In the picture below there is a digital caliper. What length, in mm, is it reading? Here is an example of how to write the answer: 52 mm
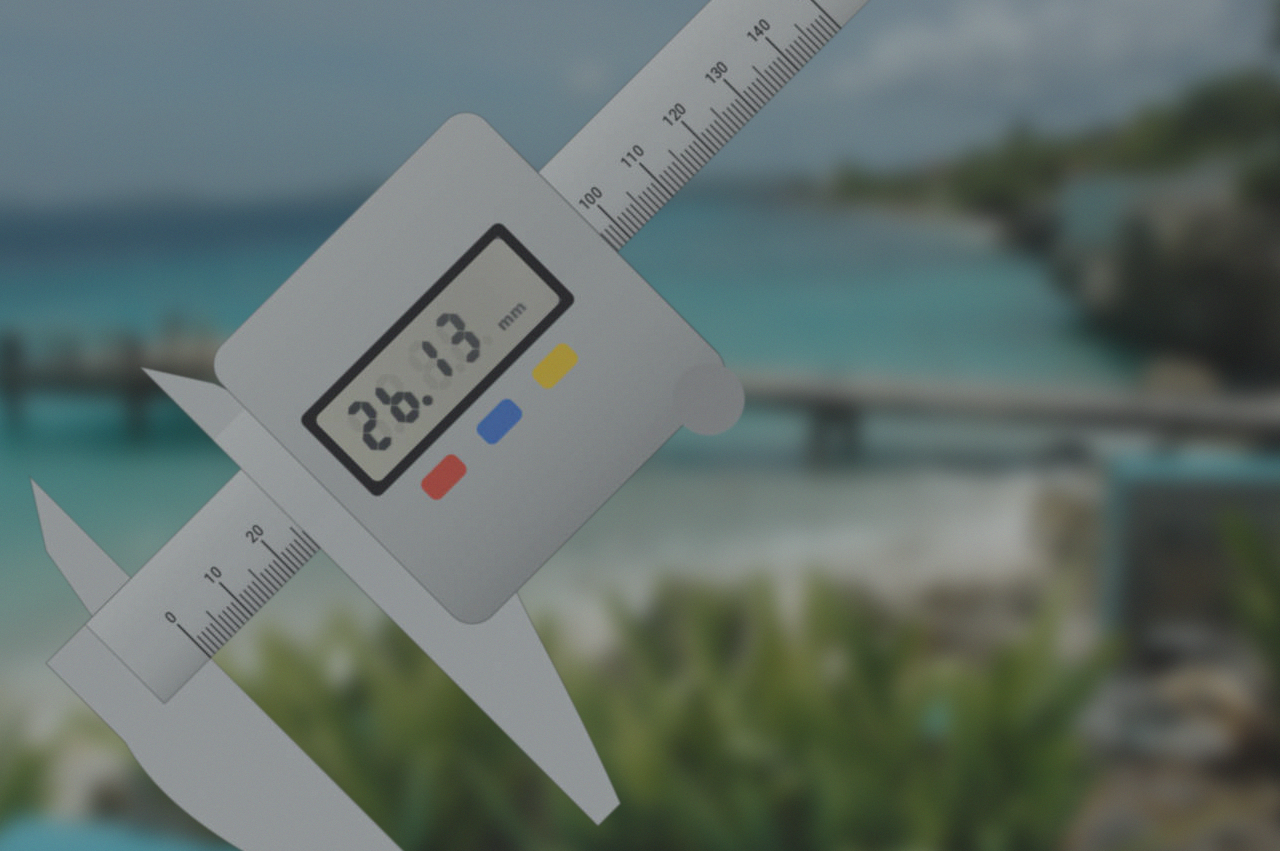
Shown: 26.13 mm
